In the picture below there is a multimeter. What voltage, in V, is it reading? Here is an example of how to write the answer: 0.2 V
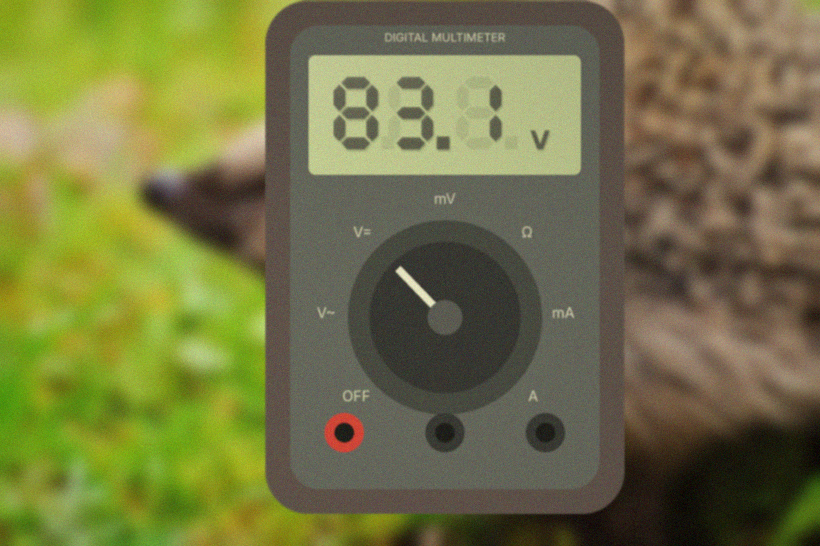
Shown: 83.1 V
